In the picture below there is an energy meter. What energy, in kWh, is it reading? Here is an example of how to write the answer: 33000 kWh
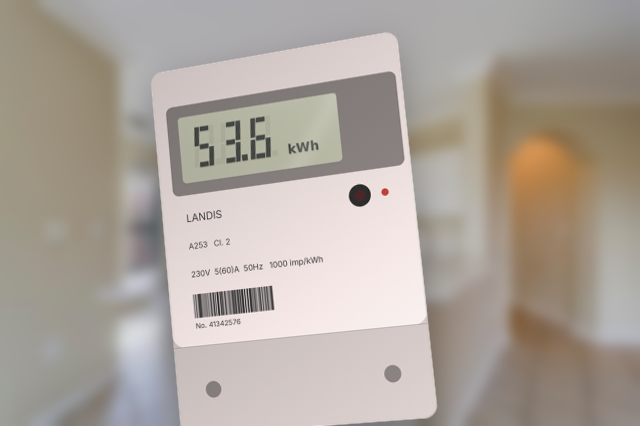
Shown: 53.6 kWh
